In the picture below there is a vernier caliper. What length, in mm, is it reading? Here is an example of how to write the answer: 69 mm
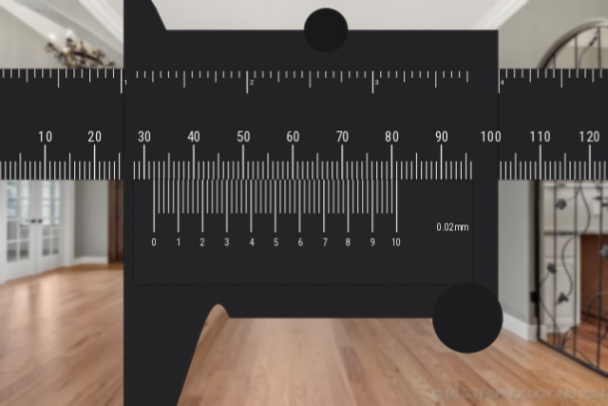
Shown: 32.0 mm
